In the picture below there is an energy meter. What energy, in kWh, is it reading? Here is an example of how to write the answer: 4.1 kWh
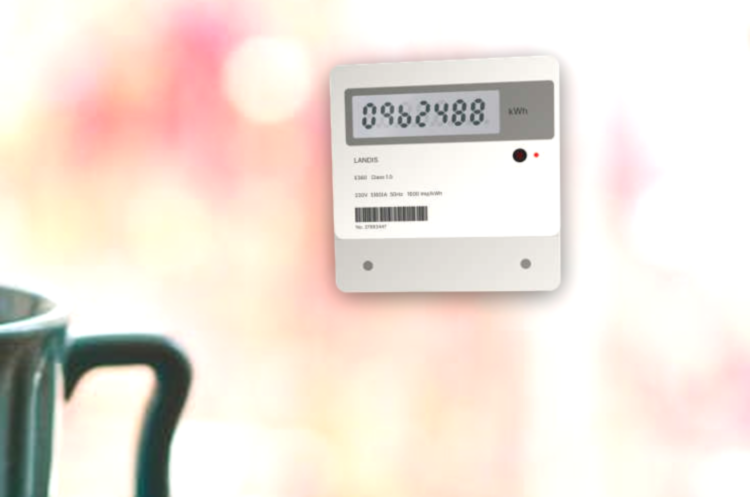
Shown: 962488 kWh
